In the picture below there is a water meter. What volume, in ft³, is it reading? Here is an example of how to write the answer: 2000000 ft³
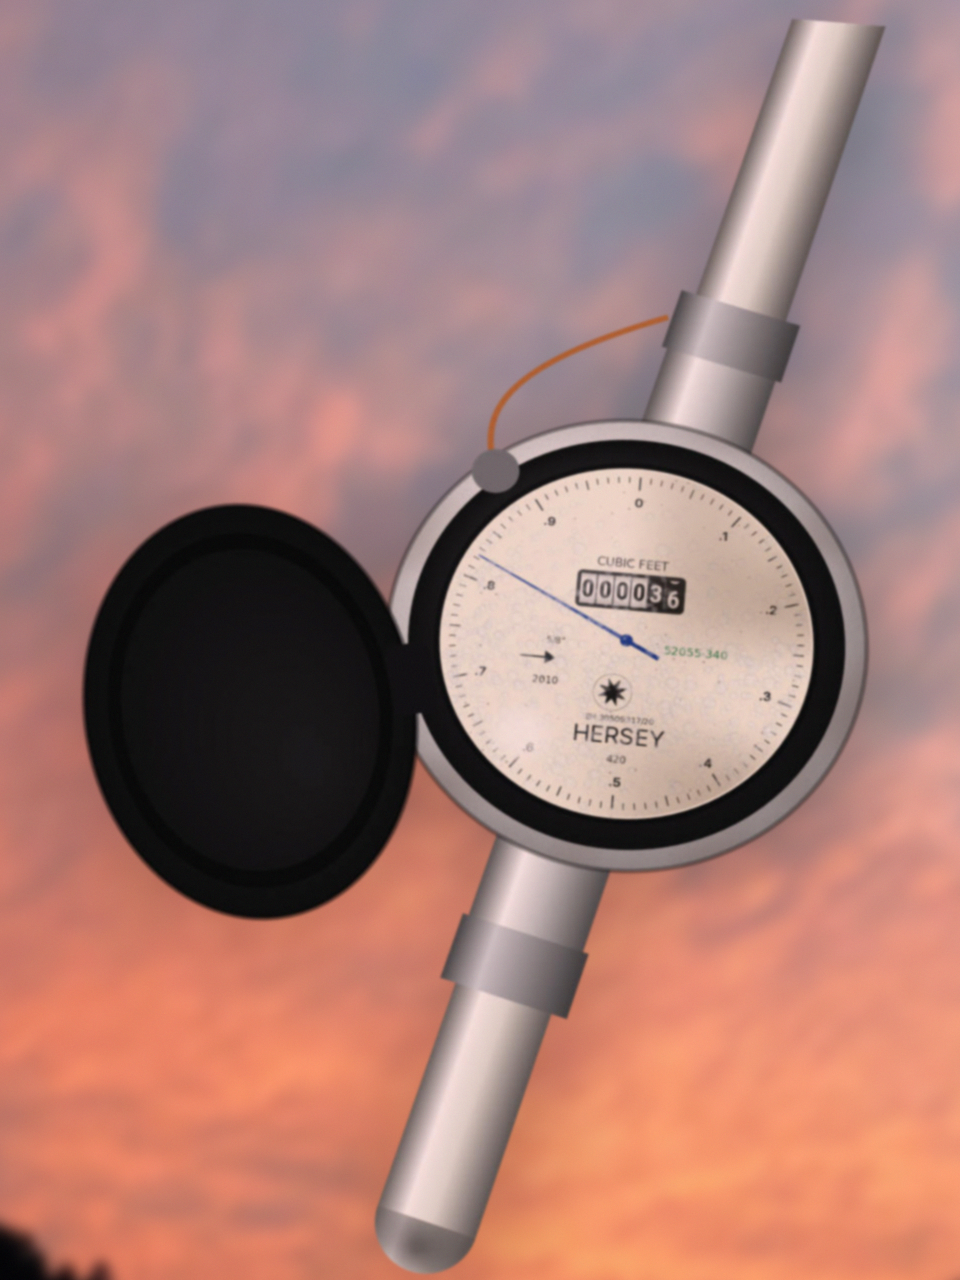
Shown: 35.82 ft³
